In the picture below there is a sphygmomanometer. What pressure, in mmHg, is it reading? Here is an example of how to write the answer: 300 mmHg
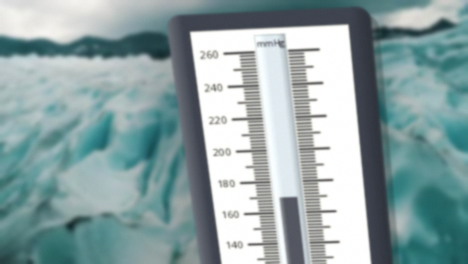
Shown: 170 mmHg
